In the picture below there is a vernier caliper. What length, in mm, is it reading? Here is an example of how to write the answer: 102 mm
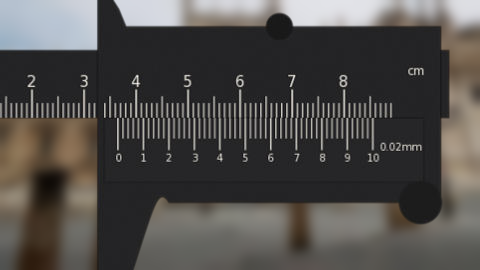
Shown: 36.5 mm
